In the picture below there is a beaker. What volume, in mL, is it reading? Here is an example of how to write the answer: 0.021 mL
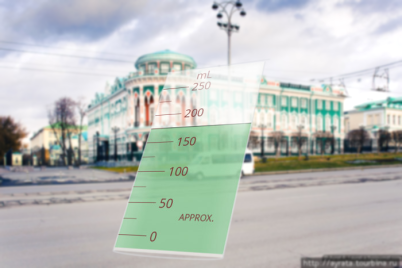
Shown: 175 mL
